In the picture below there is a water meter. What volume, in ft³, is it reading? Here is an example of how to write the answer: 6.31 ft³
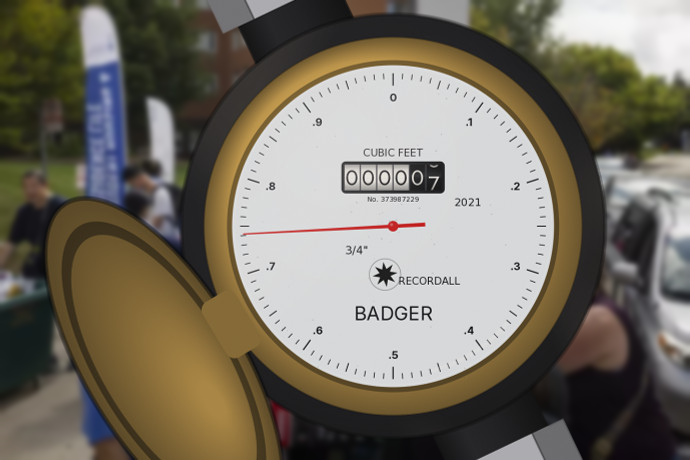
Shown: 6.74 ft³
